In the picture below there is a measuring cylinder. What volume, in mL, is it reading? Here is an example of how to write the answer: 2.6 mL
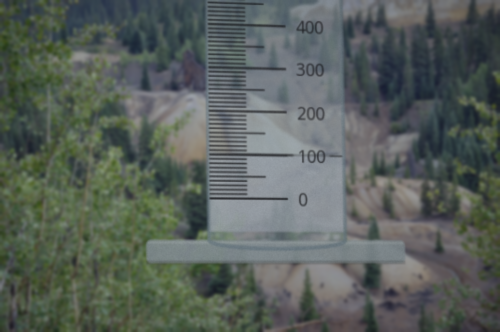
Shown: 100 mL
